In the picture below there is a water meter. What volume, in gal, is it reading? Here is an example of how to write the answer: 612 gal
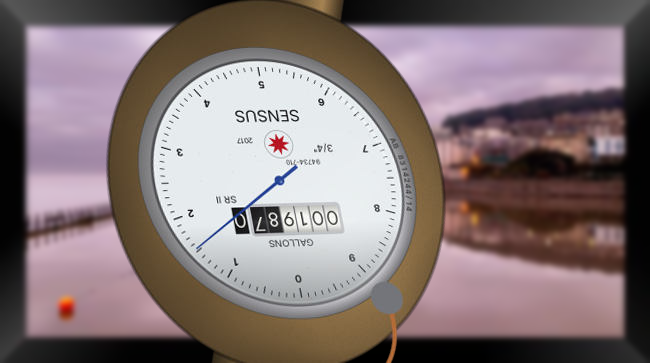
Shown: 19871.5 gal
